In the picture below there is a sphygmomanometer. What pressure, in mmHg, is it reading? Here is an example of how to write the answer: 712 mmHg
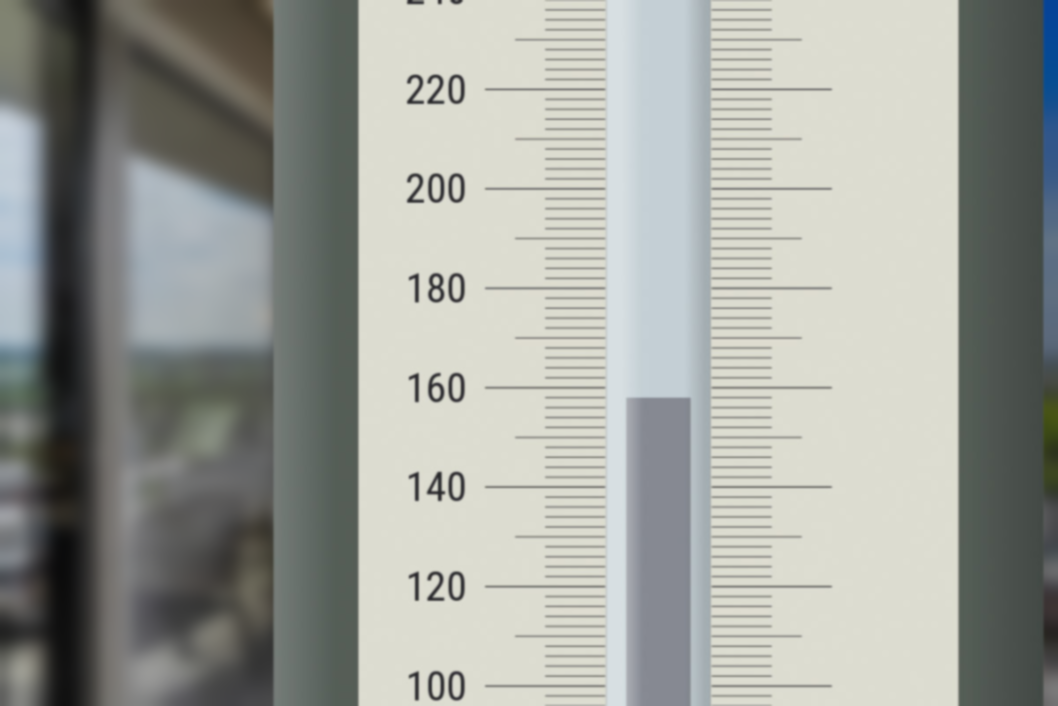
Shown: 158 mmHg
